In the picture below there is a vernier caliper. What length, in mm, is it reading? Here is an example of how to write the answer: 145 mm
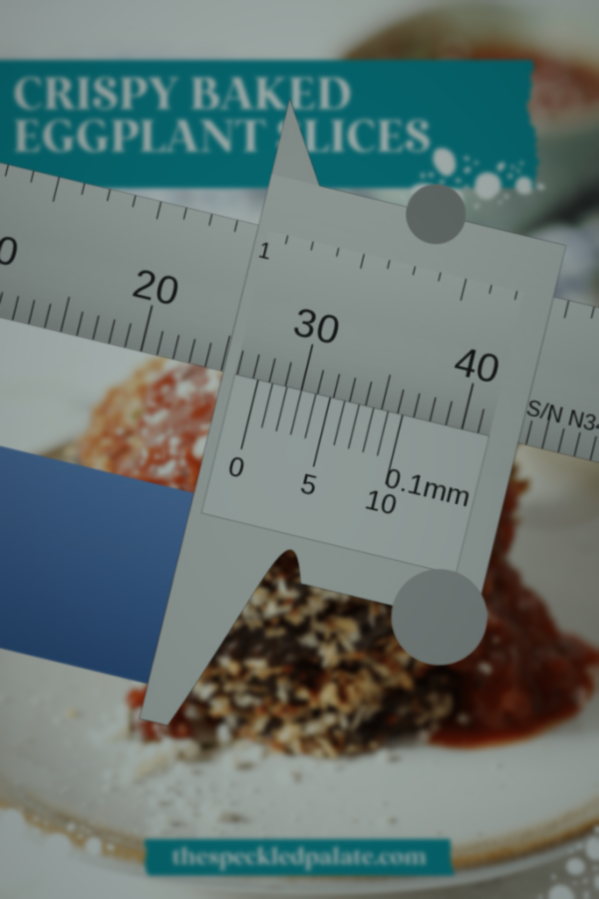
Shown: 27.3 mm
